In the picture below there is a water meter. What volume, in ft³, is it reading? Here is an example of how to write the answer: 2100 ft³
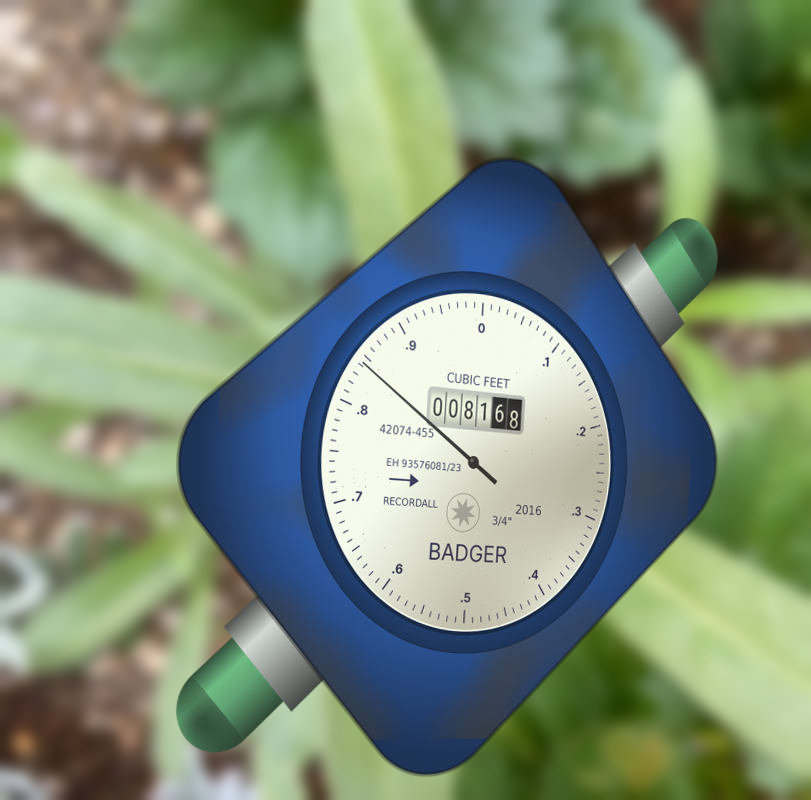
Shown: 8167.84 ft³
